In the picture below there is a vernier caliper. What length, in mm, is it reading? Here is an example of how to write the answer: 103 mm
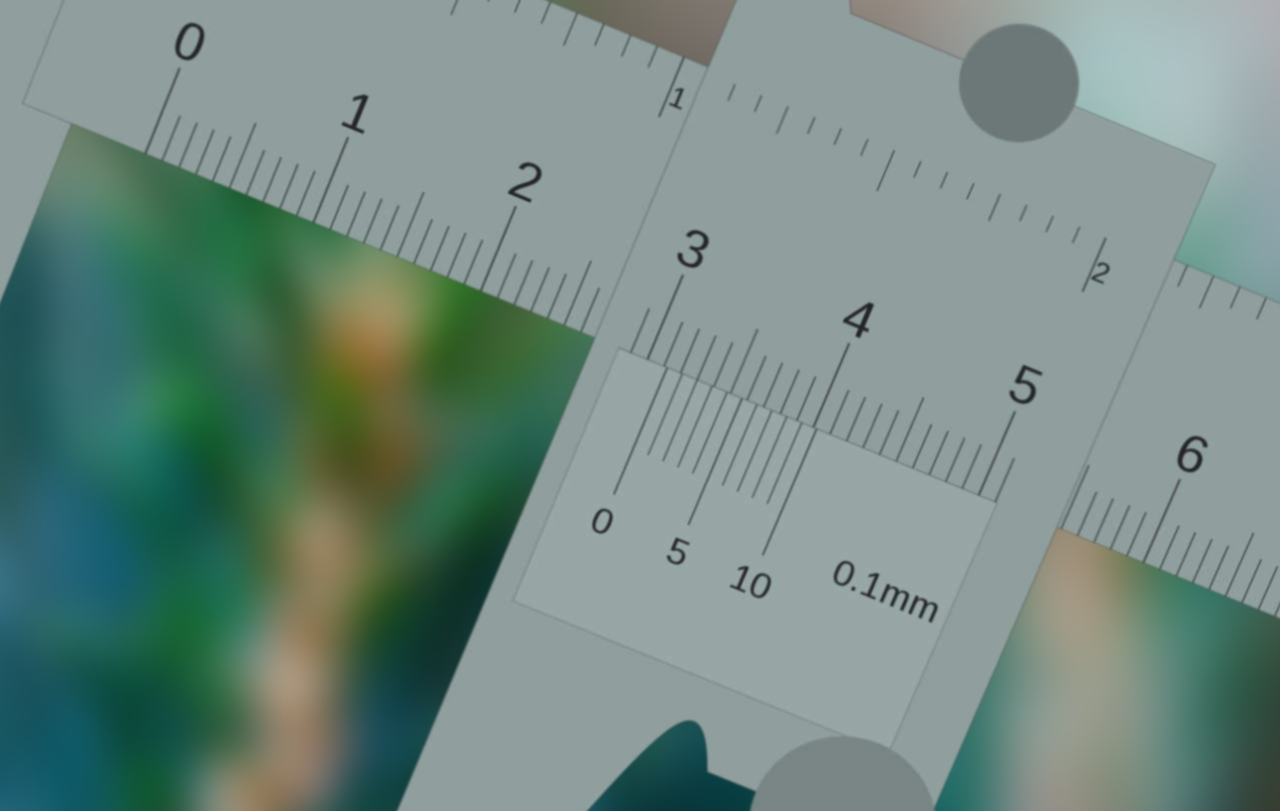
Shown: 31.2 mm
